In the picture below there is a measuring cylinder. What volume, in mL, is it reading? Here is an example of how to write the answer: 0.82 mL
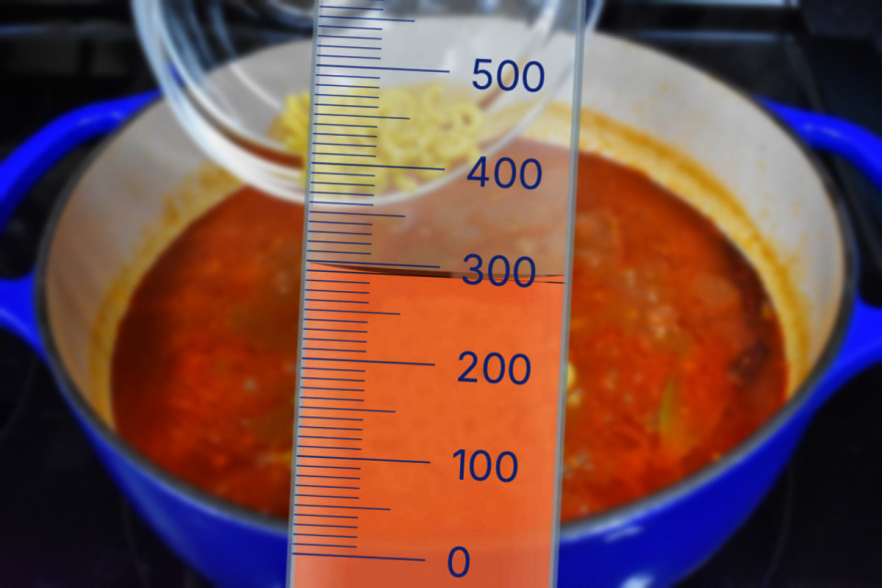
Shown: 290 mL
